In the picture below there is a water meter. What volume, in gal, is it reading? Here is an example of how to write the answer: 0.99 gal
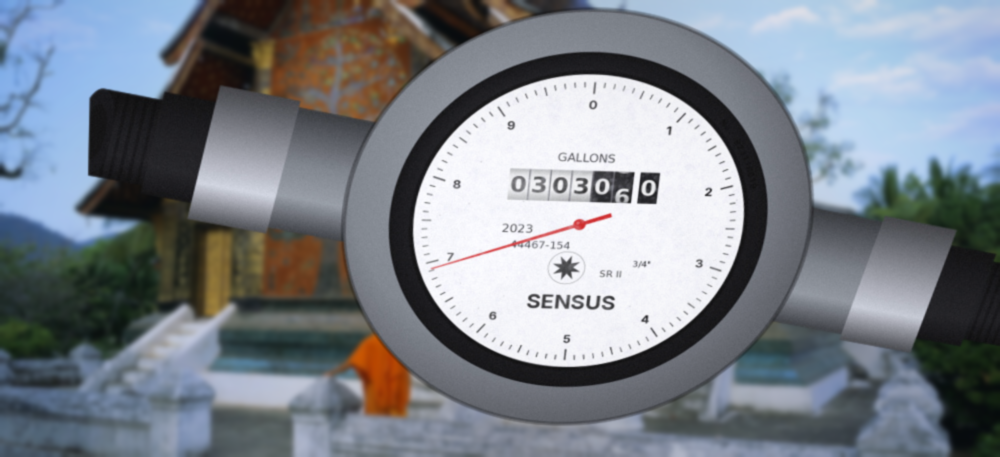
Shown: 303056.9 gal
